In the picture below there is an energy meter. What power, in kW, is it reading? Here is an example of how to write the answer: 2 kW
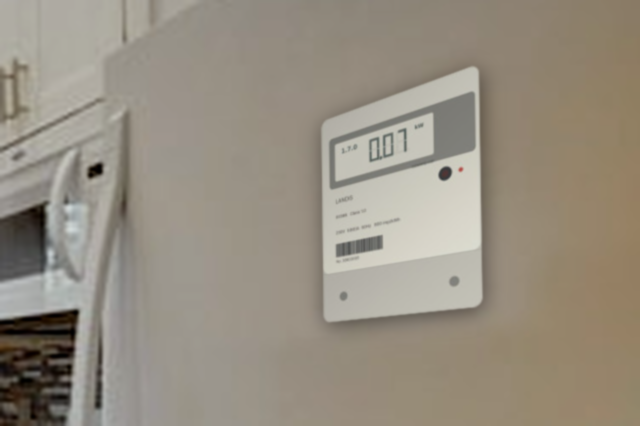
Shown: 0.07 kW
